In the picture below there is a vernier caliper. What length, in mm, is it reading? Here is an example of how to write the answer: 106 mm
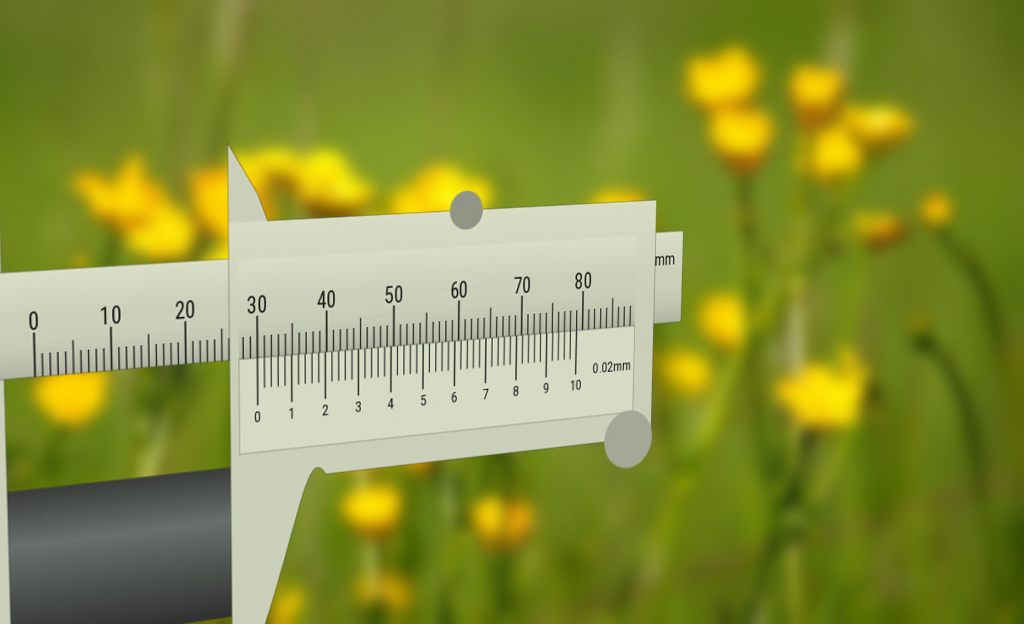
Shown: 30.0 mm
